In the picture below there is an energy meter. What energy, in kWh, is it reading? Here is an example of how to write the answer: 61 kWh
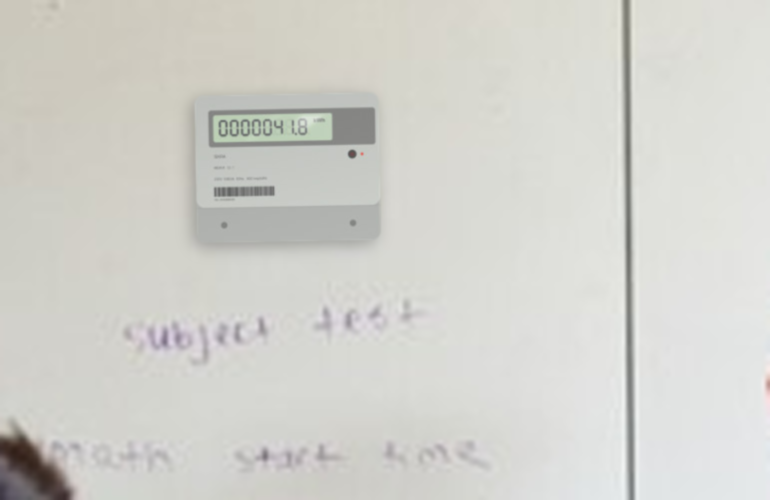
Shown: 41.8 kWh
